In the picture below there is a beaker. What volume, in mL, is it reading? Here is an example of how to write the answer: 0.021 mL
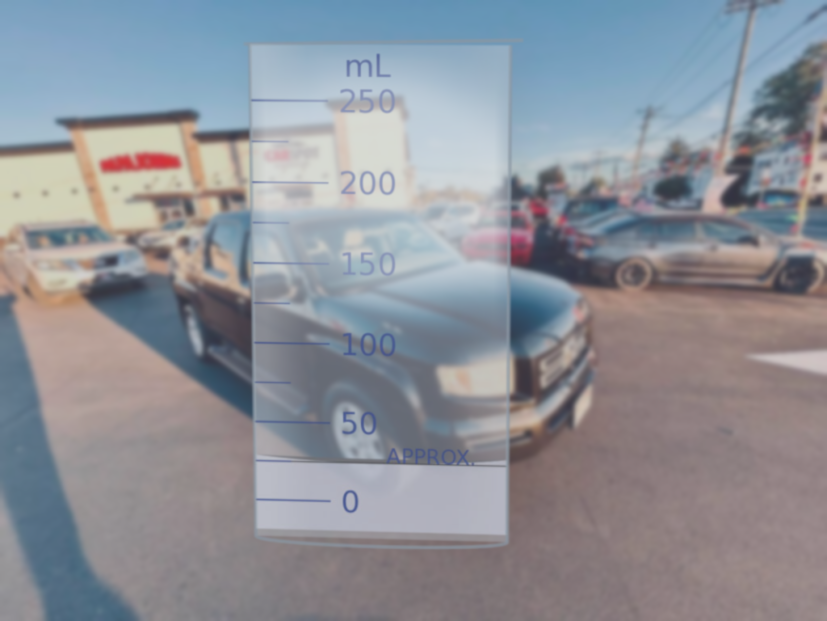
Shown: 25 mL
